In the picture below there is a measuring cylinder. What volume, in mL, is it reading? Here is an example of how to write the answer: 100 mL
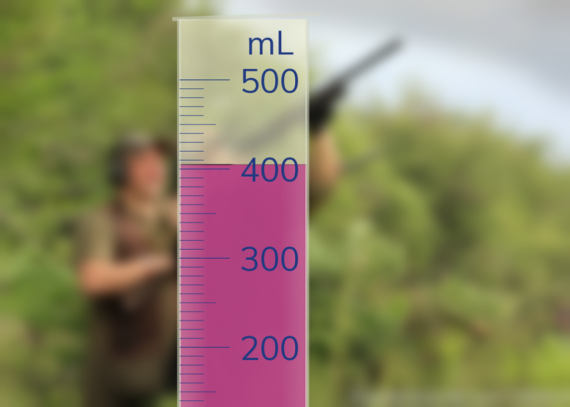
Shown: 405 mL
